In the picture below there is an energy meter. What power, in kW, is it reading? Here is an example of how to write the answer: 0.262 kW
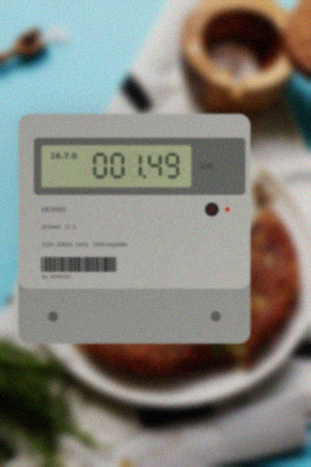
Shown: 1.49 kW
